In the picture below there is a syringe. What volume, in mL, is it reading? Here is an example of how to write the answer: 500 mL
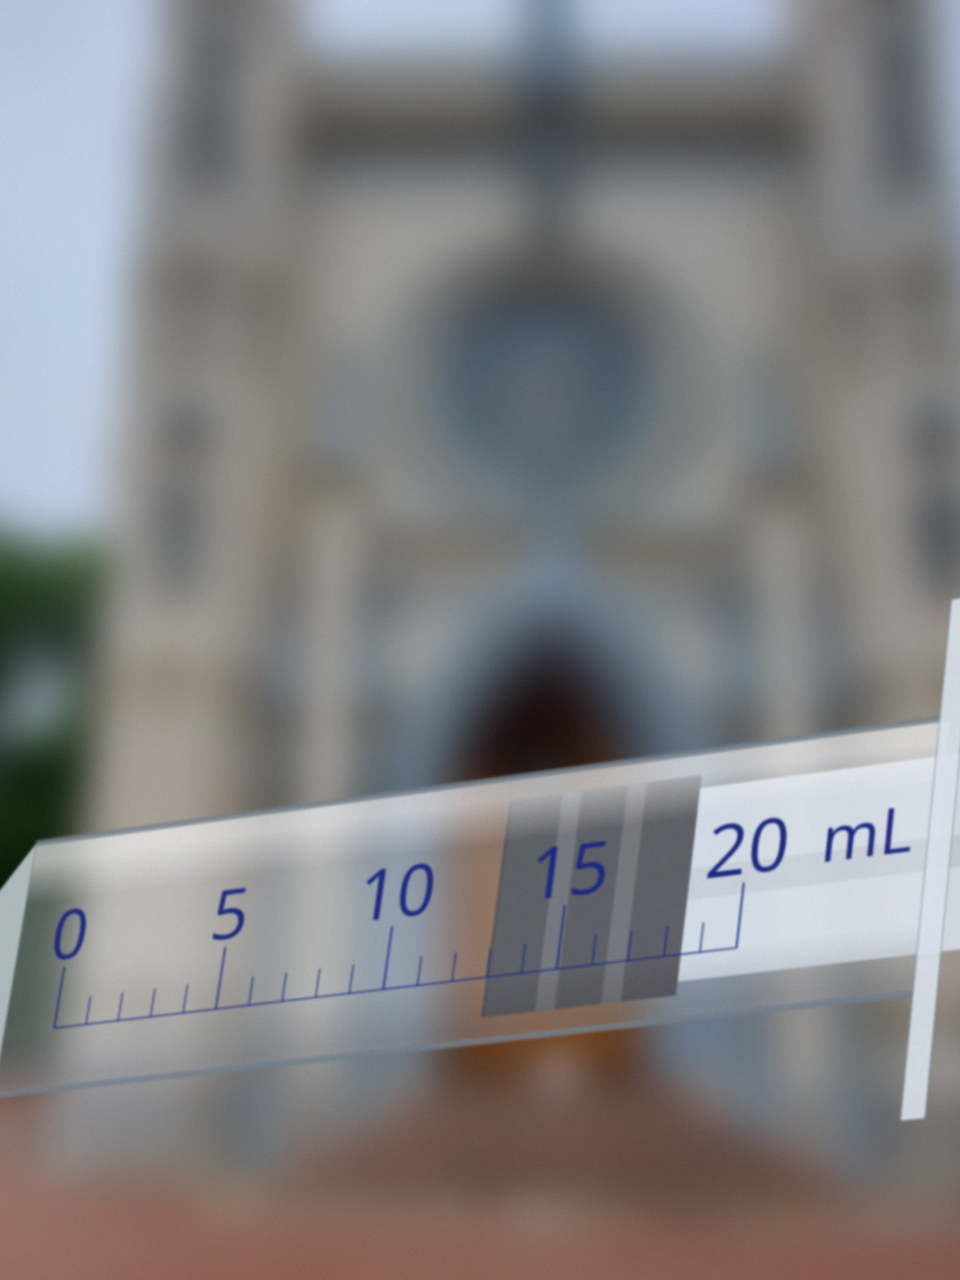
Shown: 13 mL
